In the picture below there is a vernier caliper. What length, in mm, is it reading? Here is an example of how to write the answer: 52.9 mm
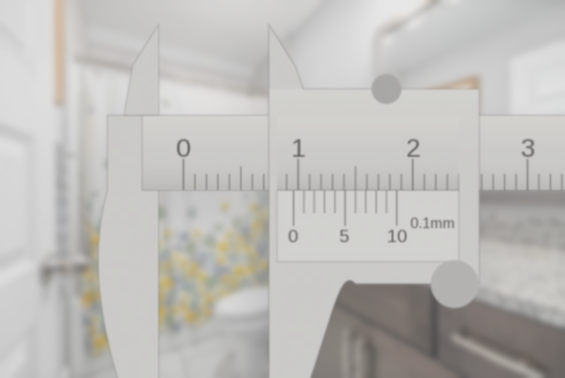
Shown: 9.6 mm
